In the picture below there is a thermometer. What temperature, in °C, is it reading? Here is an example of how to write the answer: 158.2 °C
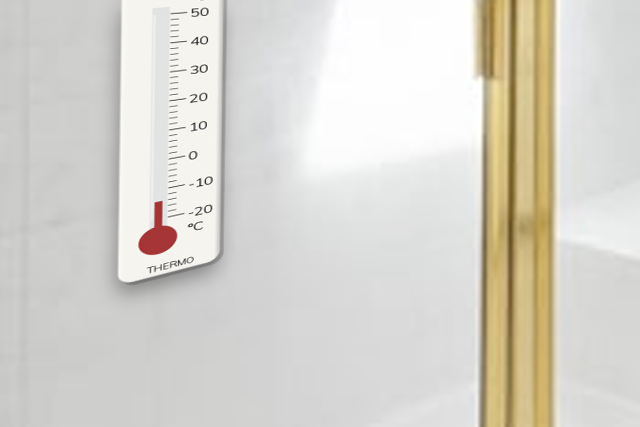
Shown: -14 °C
